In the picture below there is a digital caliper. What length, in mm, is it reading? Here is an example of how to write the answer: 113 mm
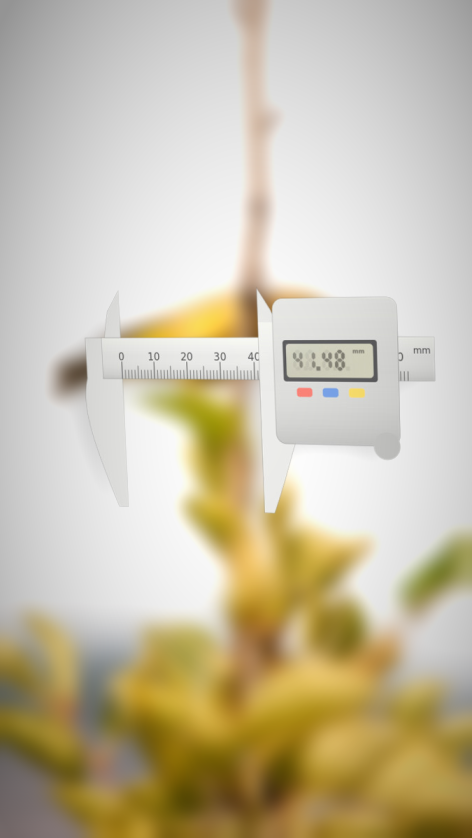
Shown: 41.48 mm
